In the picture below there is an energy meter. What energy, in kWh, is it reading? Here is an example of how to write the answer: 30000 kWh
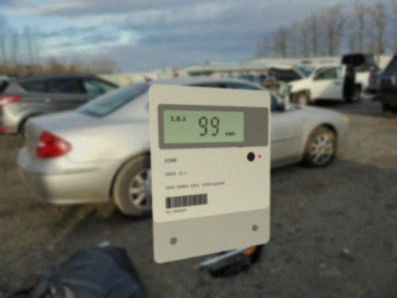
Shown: 99 kWh
